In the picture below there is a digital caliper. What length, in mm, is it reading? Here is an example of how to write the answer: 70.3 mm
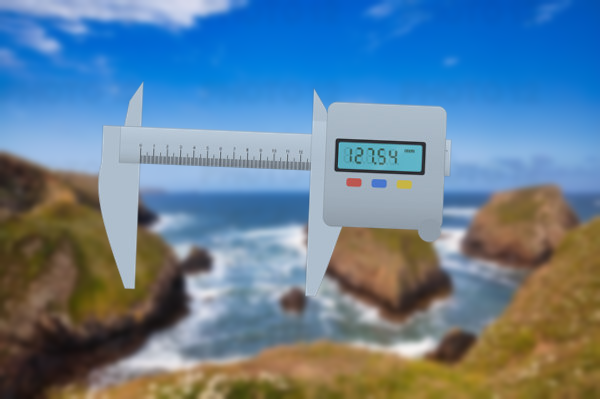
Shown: 127.54 mm
